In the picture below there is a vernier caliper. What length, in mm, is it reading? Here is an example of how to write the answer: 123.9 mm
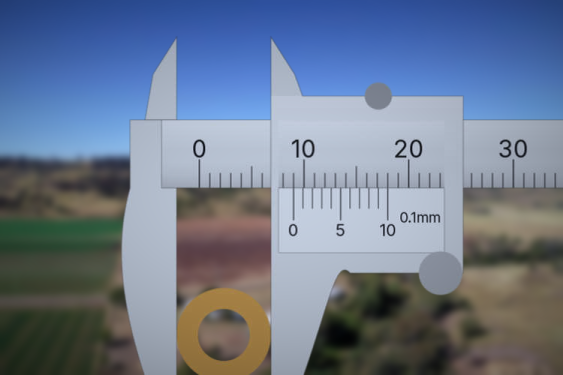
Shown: 9.0 mm
